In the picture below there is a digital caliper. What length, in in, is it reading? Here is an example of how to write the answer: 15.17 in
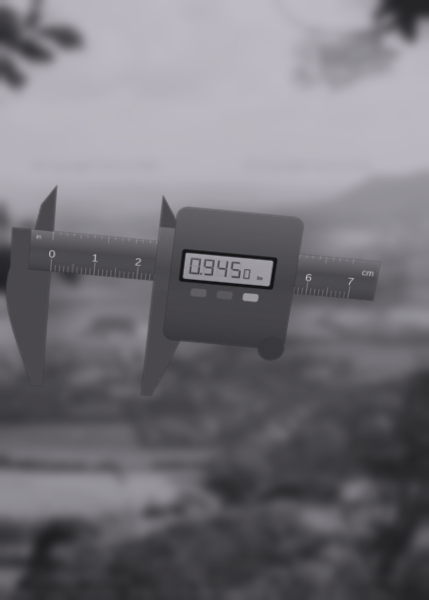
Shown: 0.9450 in
